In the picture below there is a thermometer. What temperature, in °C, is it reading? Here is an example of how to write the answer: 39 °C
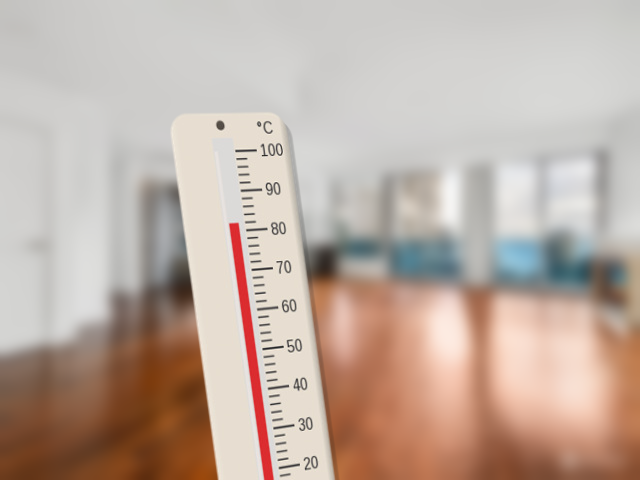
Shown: 82 °C
